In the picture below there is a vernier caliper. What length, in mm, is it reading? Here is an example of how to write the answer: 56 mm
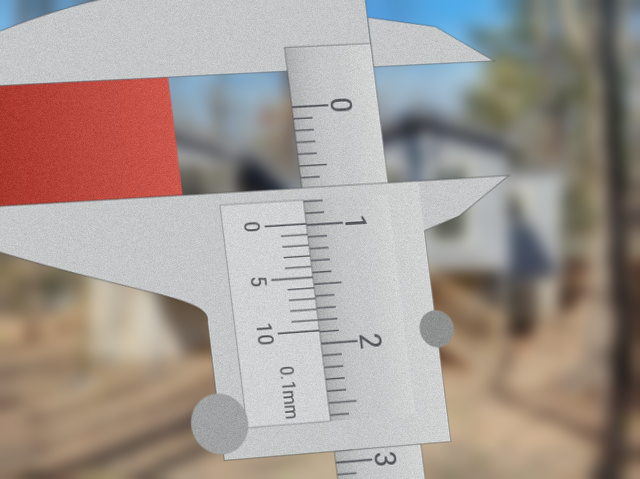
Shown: 9.9 mm
